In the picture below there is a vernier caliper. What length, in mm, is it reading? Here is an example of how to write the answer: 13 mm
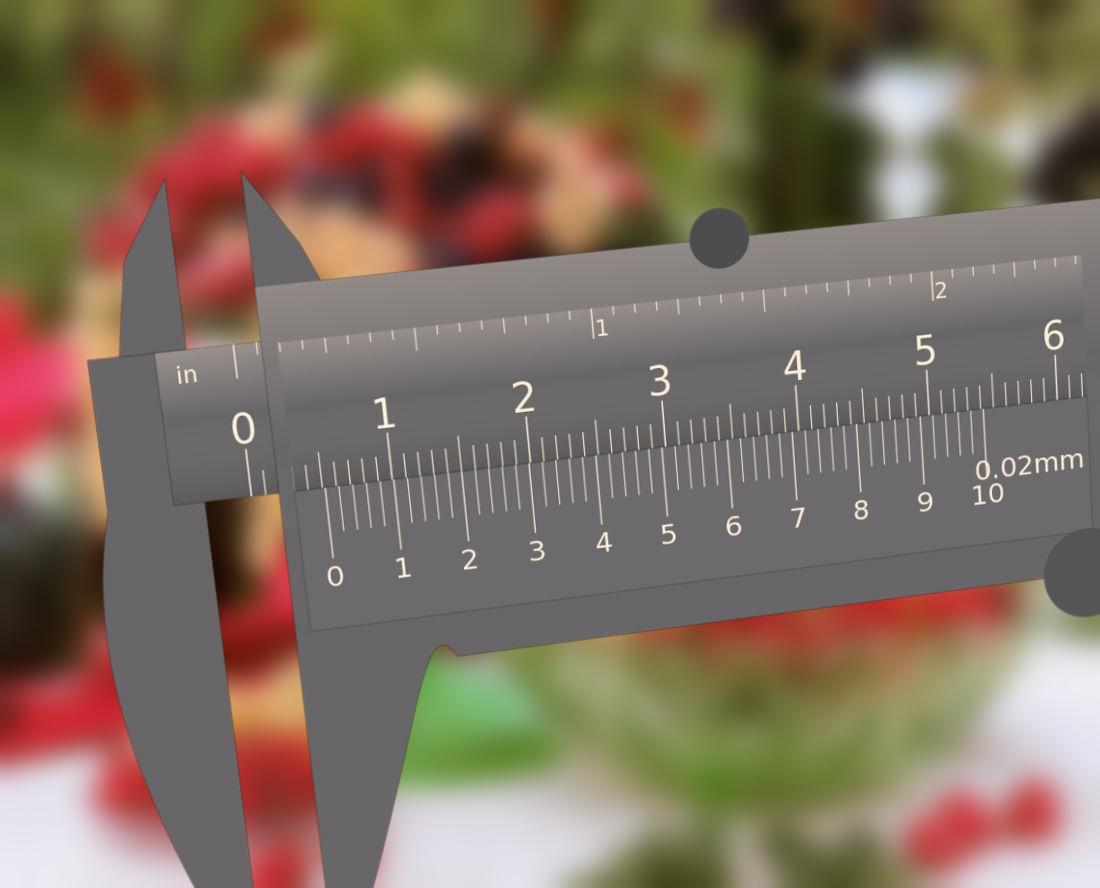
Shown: 5.2 mm
